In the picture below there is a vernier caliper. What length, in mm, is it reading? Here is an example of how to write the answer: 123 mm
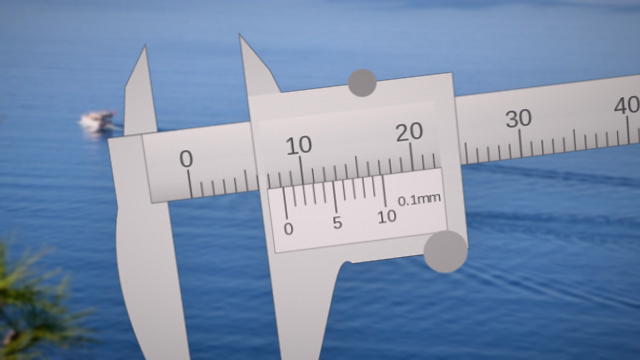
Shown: 8.2 mm
